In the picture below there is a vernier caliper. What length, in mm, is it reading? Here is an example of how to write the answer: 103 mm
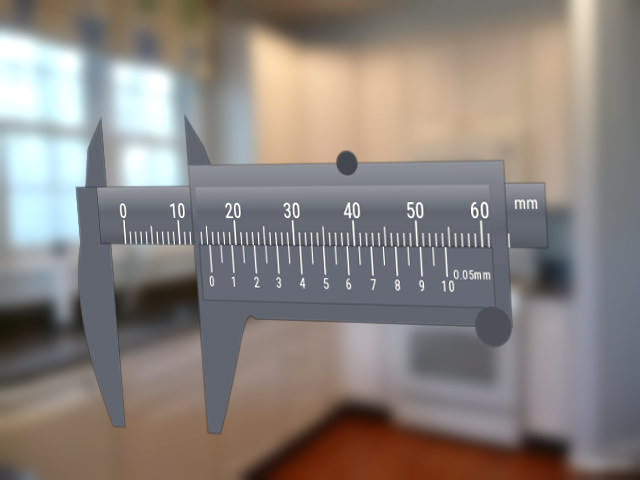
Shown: 15.4 mm
